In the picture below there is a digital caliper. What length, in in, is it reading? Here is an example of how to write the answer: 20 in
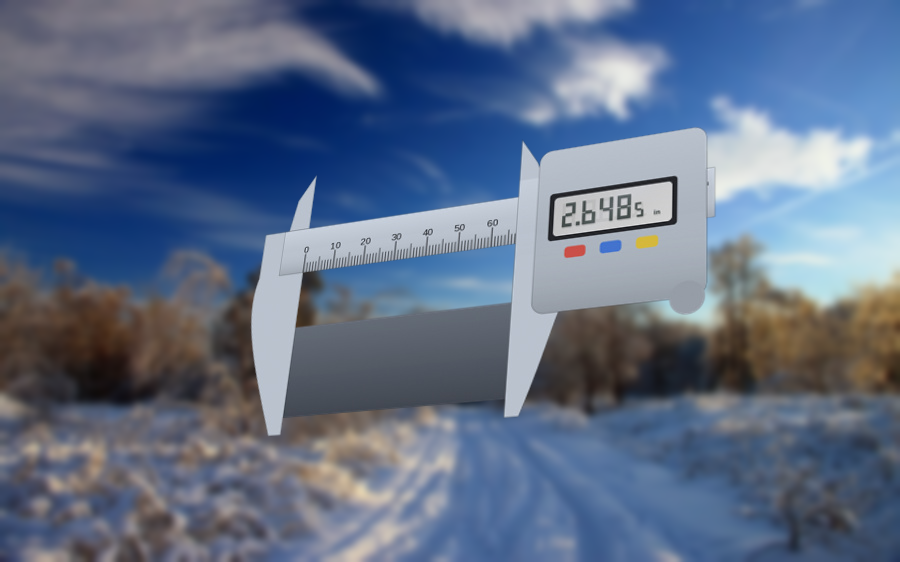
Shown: 2.6485 in
